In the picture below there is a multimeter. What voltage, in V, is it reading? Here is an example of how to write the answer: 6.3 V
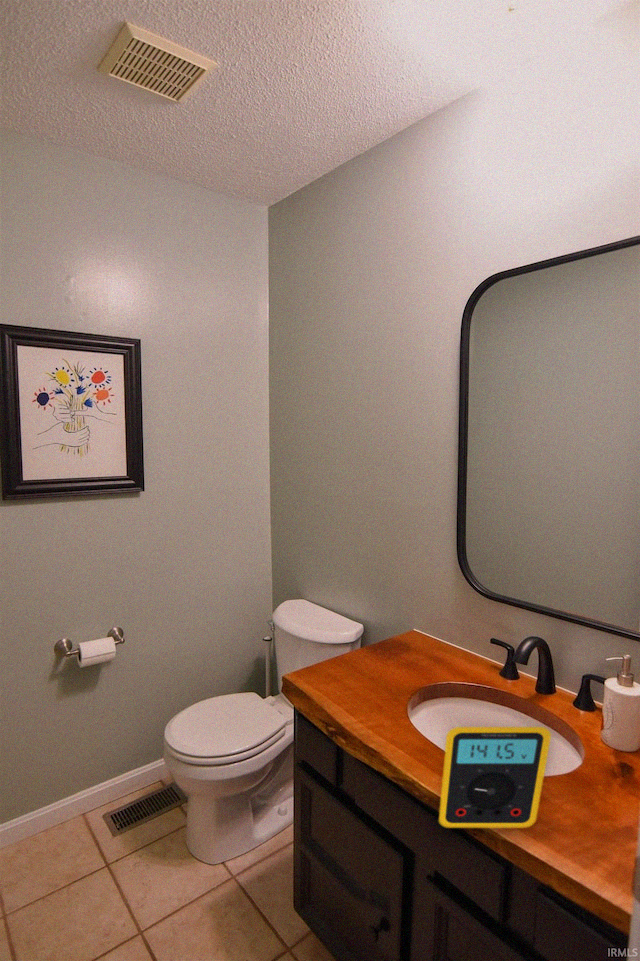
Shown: 141.5 V
